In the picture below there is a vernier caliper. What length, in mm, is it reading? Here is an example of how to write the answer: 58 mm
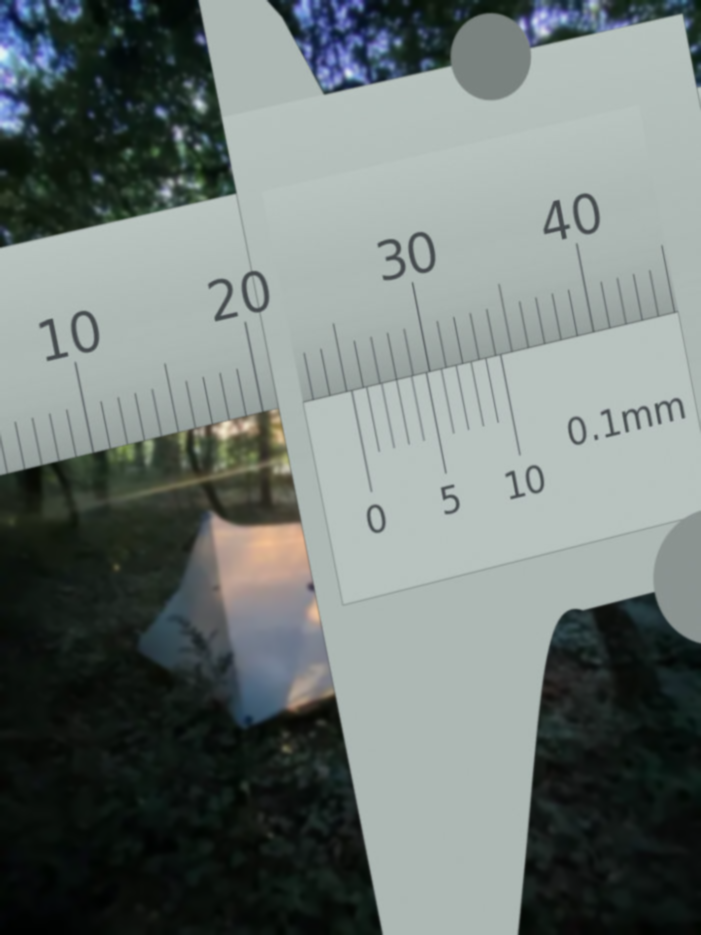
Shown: 25.3 mm
